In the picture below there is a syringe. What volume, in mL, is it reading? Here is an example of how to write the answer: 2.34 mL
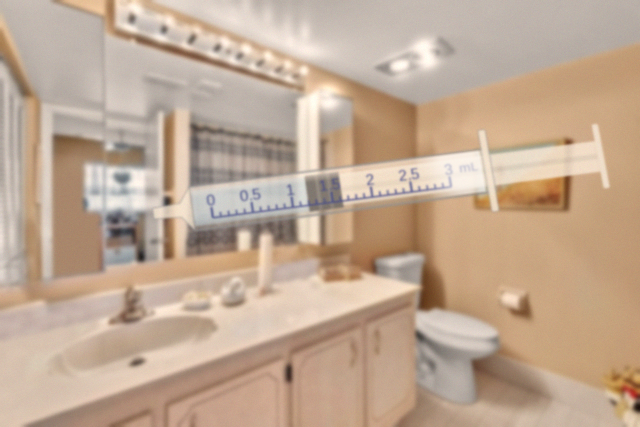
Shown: 1.2 mL
